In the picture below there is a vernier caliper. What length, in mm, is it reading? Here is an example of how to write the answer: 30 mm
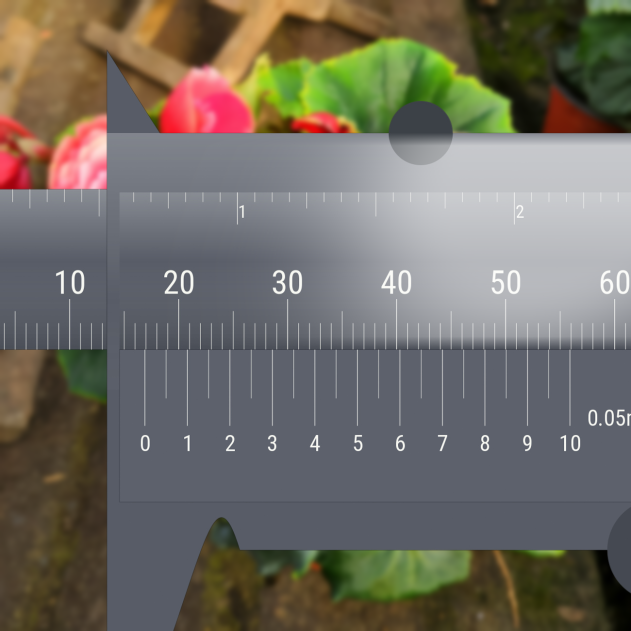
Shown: 16.9 mm
